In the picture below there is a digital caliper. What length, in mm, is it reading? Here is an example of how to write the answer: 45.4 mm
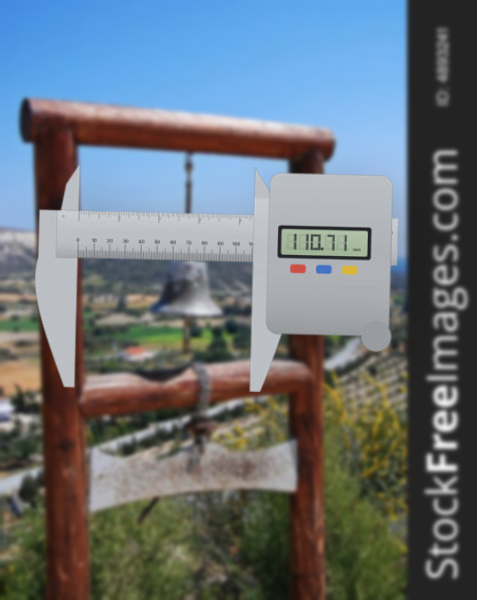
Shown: 110.71 mm
